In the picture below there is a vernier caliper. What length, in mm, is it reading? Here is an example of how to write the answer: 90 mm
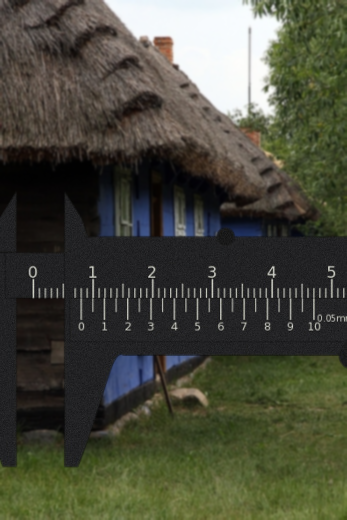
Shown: 8.0 mm
